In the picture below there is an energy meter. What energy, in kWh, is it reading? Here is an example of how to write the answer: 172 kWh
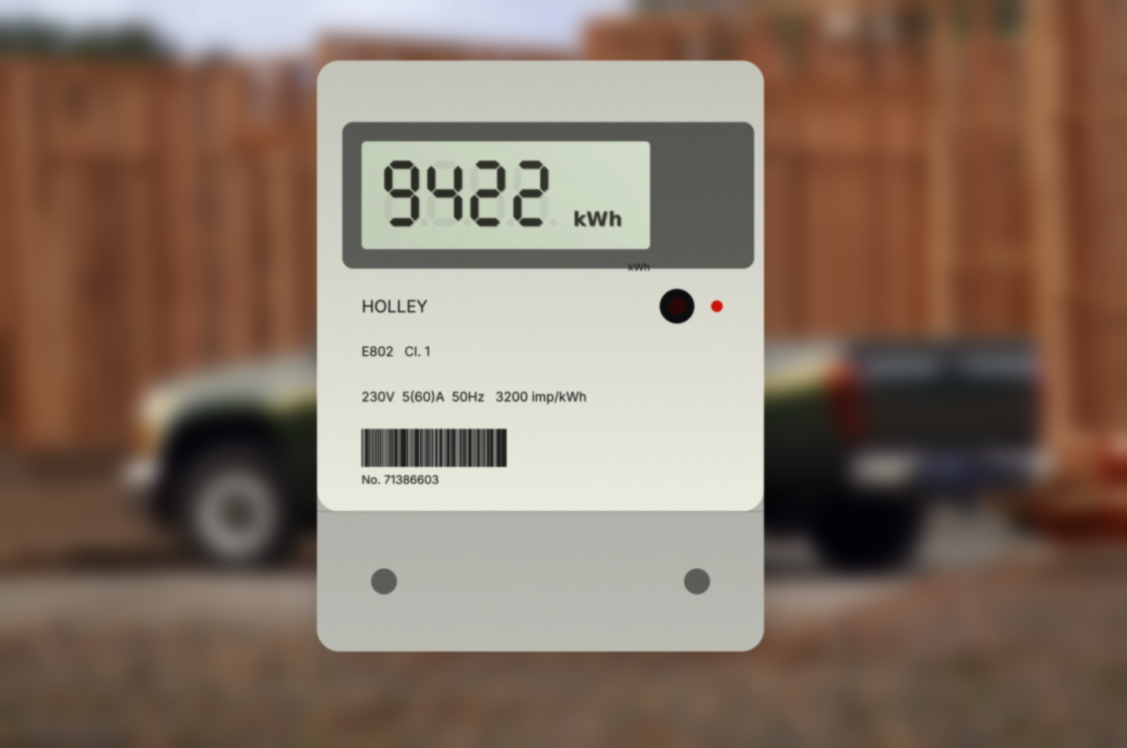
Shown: 9422 kWh
